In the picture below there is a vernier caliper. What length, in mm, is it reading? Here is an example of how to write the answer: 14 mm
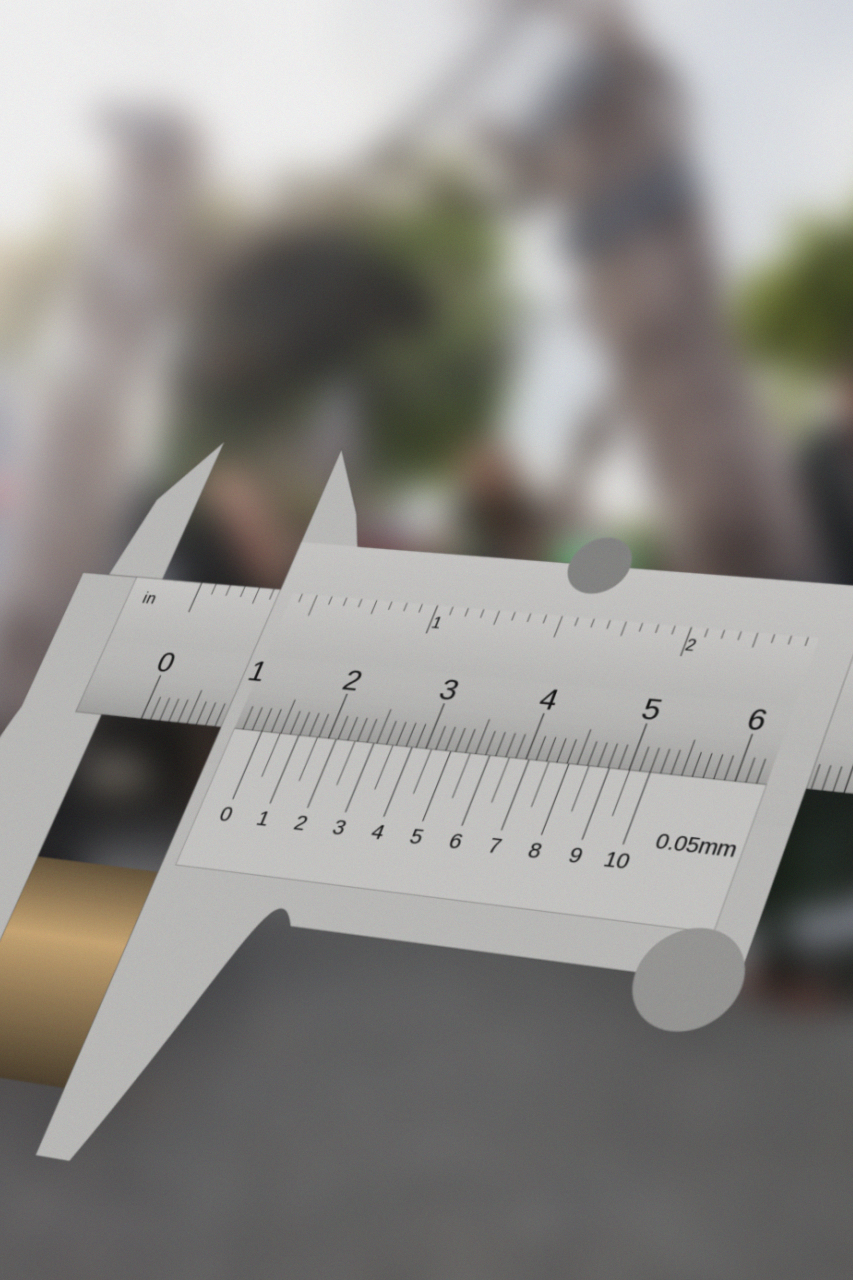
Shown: 13.0 mm
